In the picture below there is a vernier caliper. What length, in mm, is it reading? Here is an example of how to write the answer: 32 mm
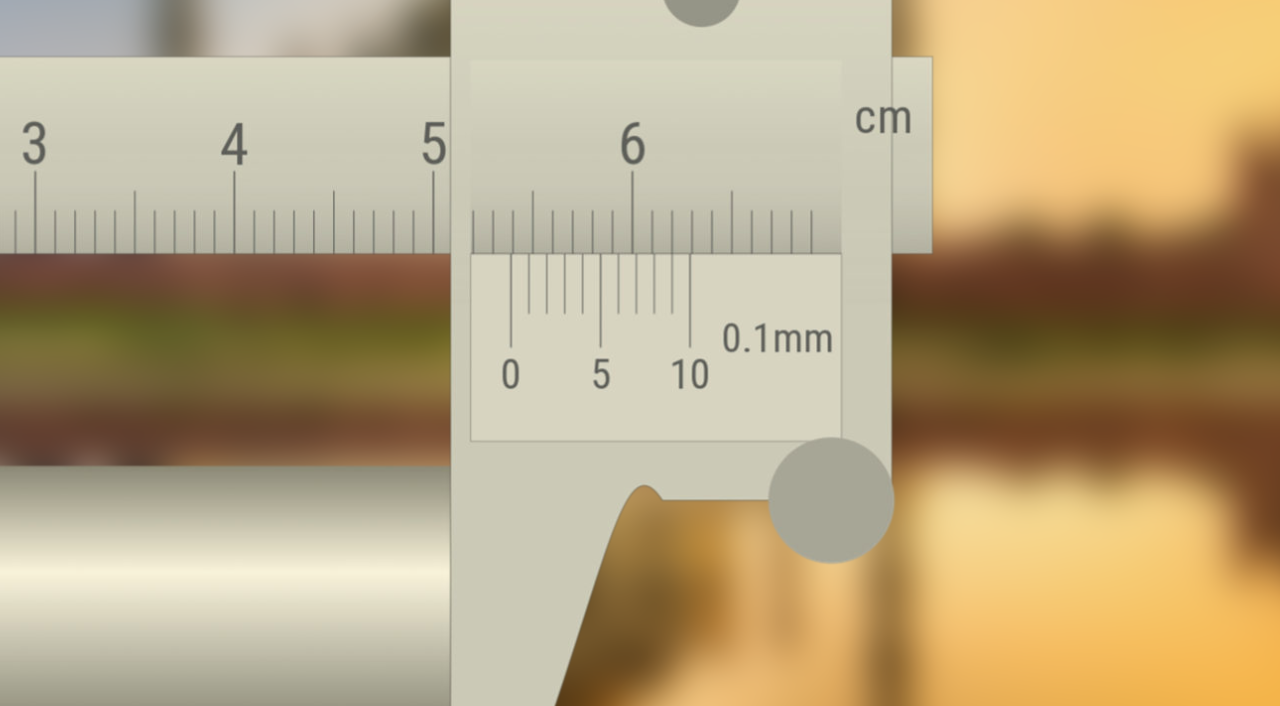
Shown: 53.9 mm
